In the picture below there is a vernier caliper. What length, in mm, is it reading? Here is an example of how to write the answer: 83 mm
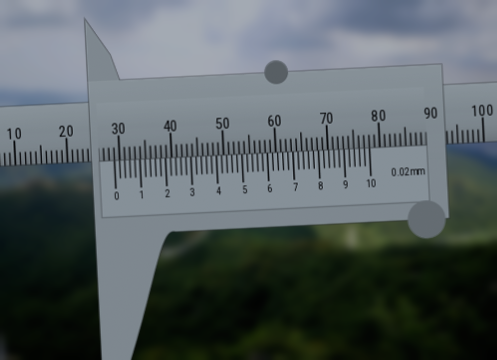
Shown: 29.0 mm
